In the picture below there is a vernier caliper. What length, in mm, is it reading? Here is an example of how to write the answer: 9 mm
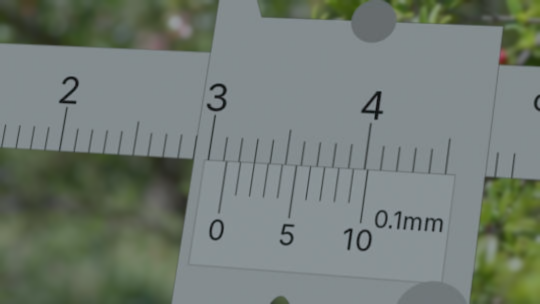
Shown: 31.2 mm
